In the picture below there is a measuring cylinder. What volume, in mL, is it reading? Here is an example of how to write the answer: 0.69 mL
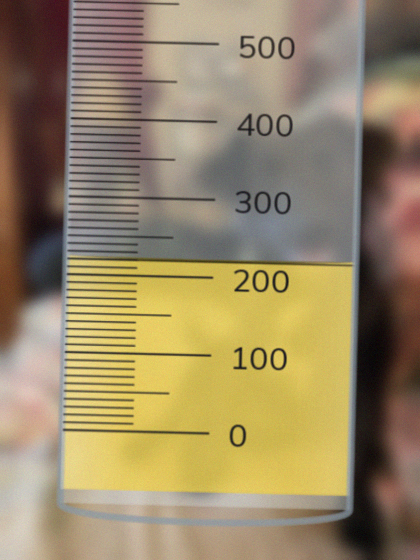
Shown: 220 mL
